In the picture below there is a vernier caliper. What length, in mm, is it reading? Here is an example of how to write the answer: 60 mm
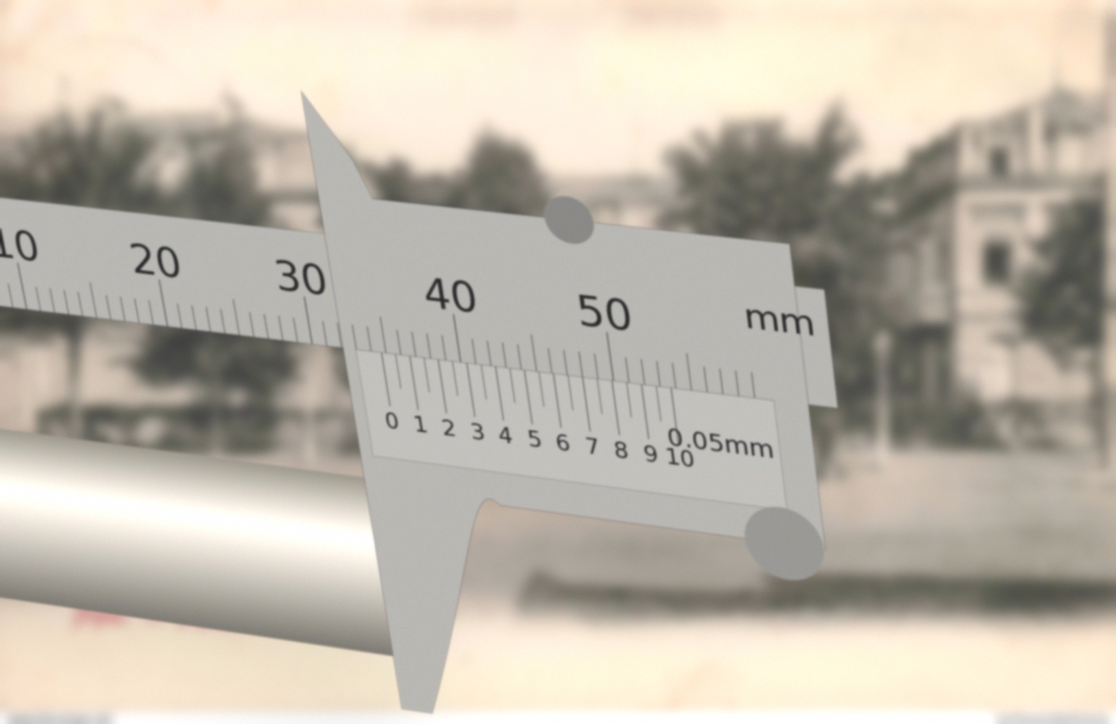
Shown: 34.7 mm
